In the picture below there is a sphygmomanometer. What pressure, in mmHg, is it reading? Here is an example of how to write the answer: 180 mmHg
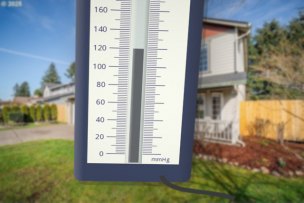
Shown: 120 mmHg
